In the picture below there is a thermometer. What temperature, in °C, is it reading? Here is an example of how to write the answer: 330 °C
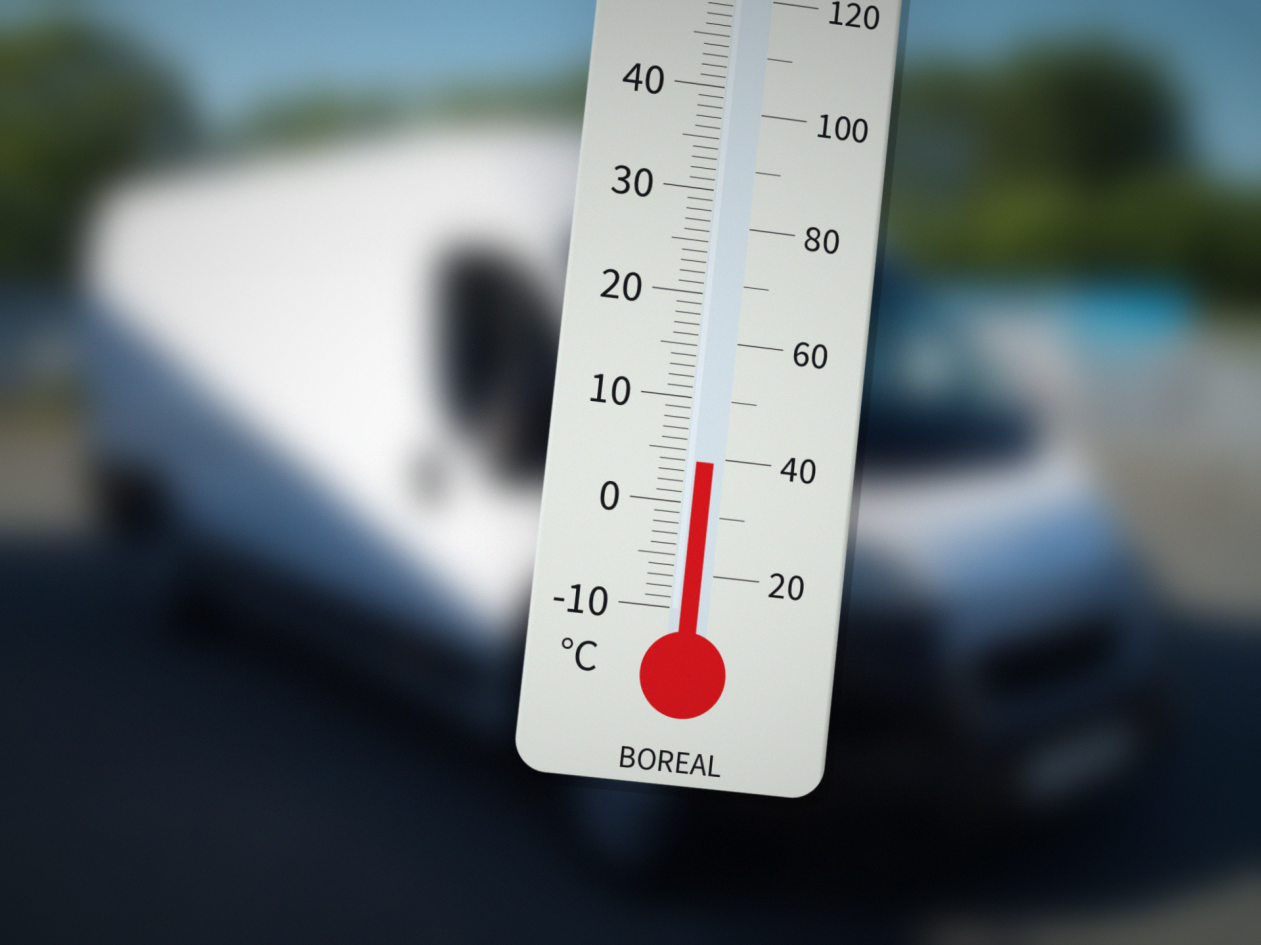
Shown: 4 °C
